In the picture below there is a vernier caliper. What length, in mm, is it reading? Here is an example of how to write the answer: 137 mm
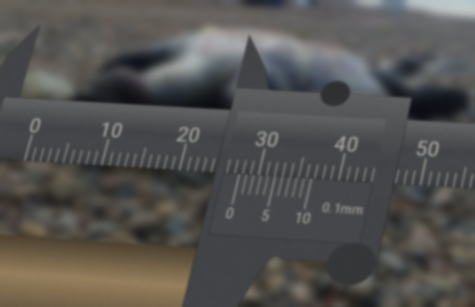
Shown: 27.6 mm
